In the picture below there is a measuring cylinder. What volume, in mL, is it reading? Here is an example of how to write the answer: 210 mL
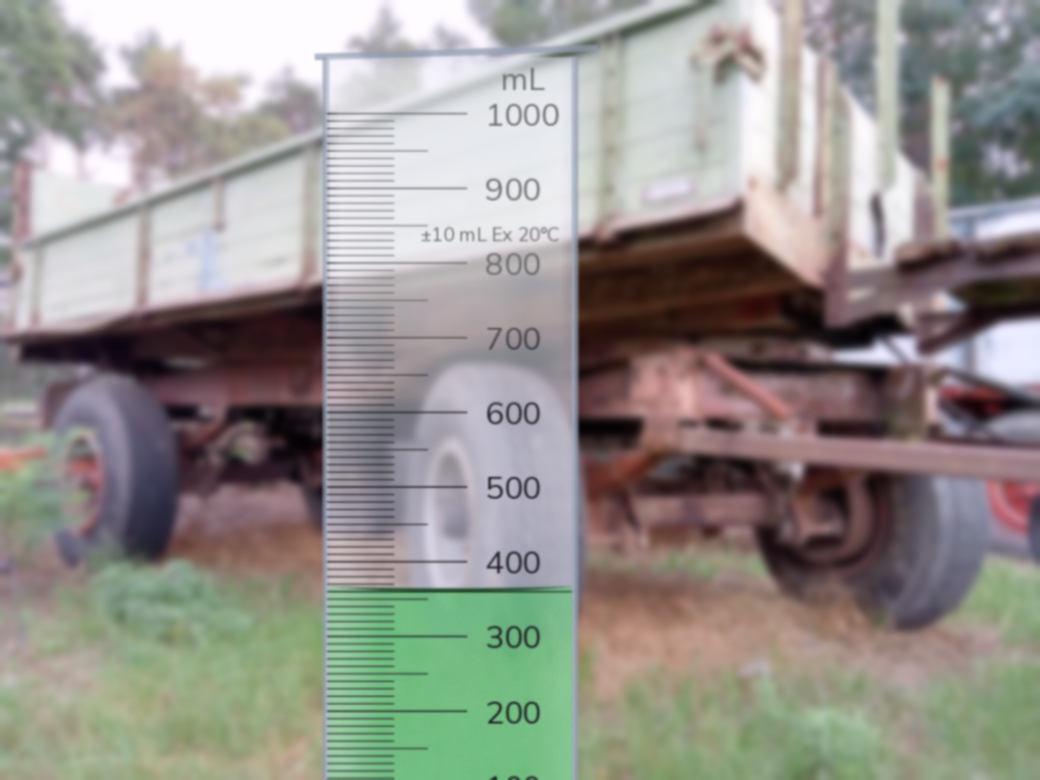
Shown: 360 mL
